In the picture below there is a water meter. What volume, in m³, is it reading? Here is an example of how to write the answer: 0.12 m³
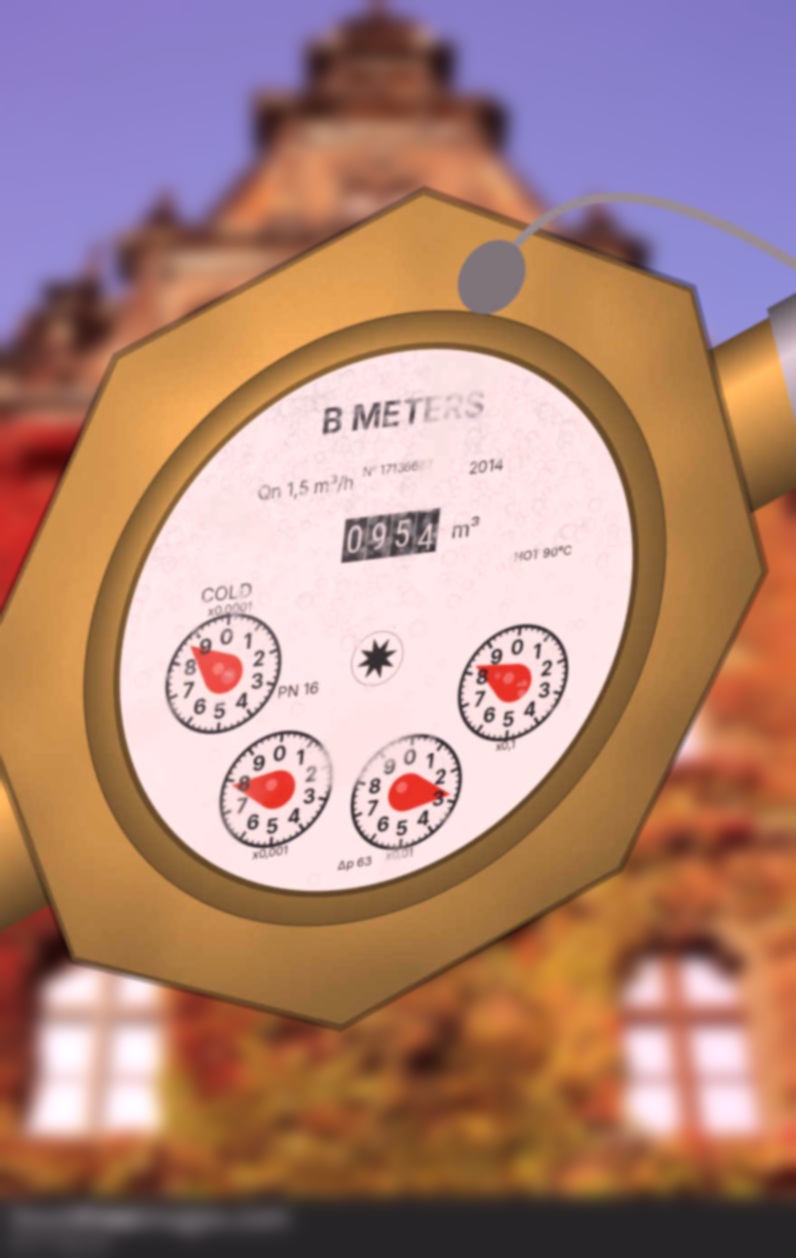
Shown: 953.8278 m³
